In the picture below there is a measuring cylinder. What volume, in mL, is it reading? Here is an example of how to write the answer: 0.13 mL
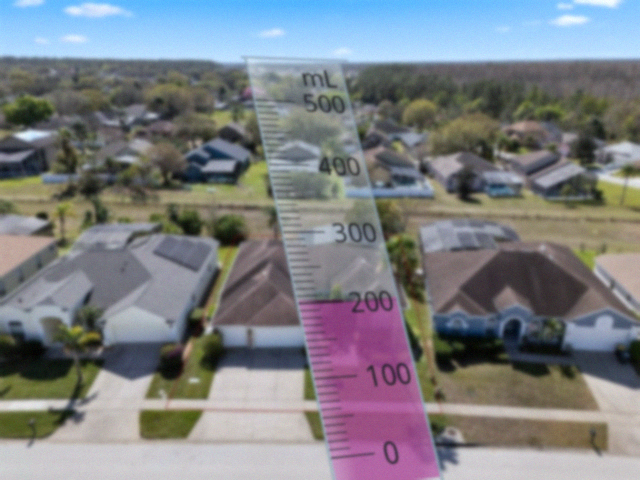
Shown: 200 mL
